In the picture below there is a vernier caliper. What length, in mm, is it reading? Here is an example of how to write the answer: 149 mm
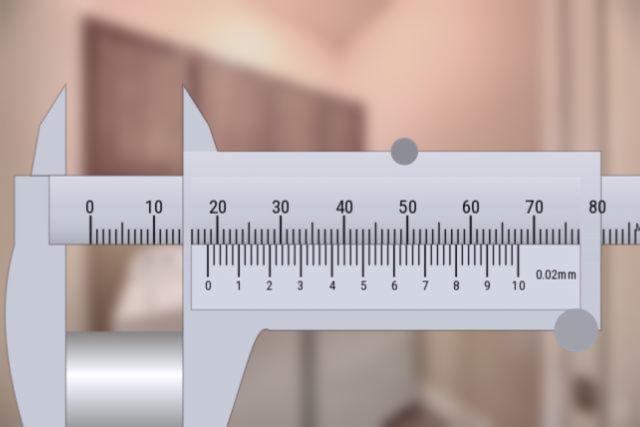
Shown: 18.5 mm
